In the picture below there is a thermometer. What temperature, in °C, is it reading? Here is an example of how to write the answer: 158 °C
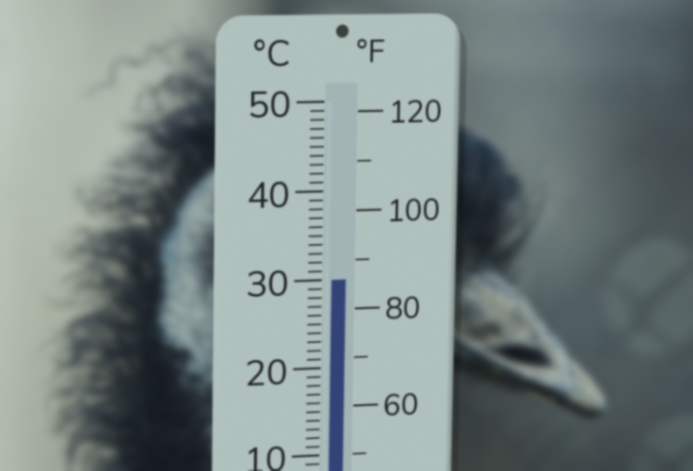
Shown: 30 °C
